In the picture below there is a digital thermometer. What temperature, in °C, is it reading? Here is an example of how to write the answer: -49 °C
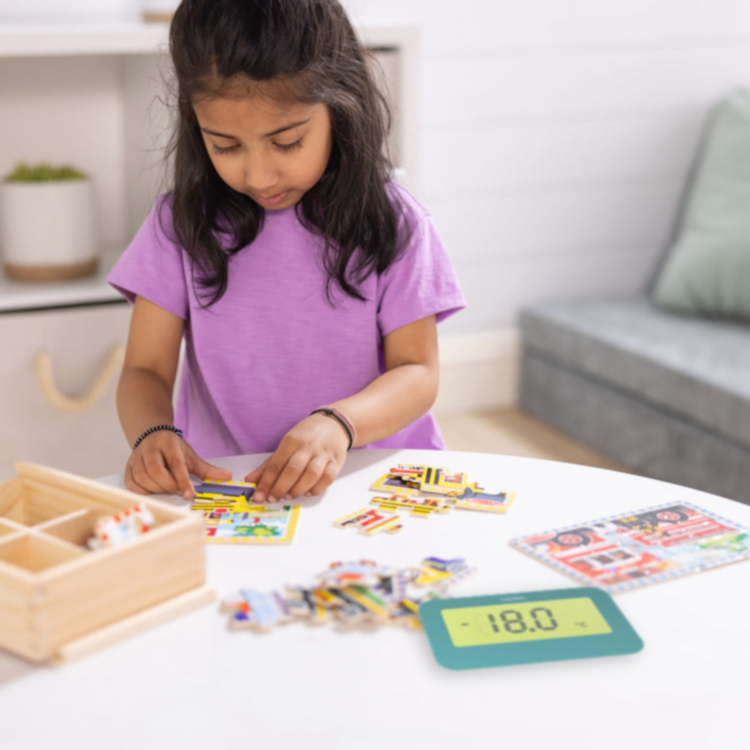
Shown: -18.0 °C
